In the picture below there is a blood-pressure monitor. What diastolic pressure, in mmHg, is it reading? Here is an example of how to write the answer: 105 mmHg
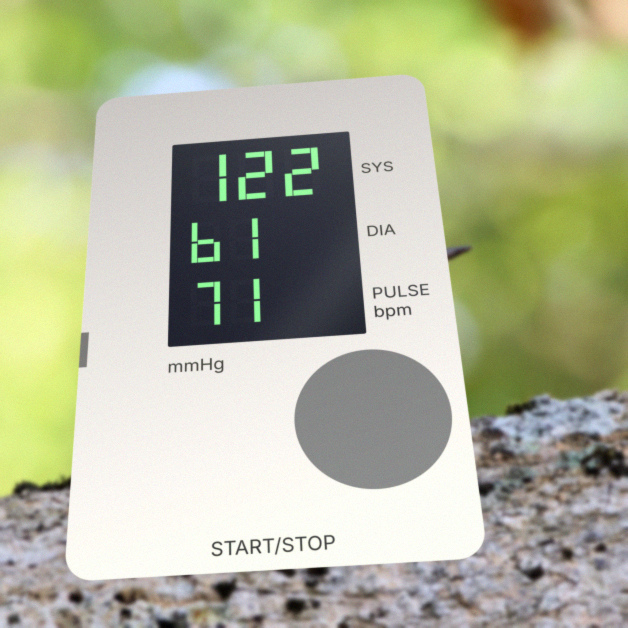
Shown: 61 mmHg
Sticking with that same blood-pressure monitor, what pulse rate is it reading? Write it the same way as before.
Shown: 71 bpm
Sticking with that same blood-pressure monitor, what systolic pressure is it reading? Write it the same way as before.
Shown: 122 mmHg
